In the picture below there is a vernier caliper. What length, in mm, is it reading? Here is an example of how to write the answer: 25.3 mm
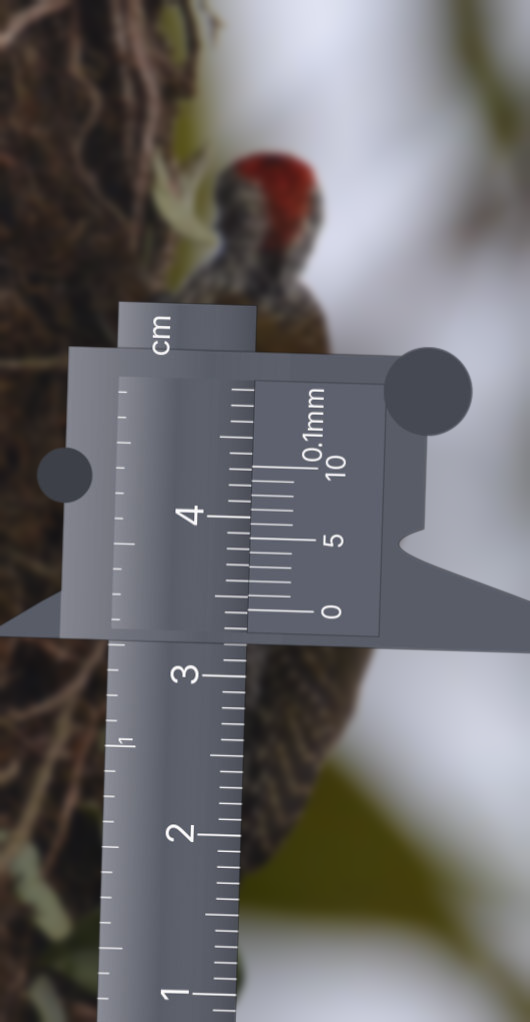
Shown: 34.2 mm
